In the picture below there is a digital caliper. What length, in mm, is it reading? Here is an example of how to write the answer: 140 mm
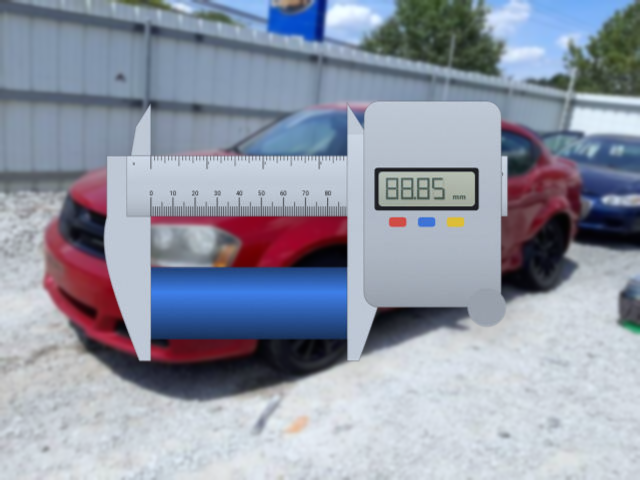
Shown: 88.85 mm
